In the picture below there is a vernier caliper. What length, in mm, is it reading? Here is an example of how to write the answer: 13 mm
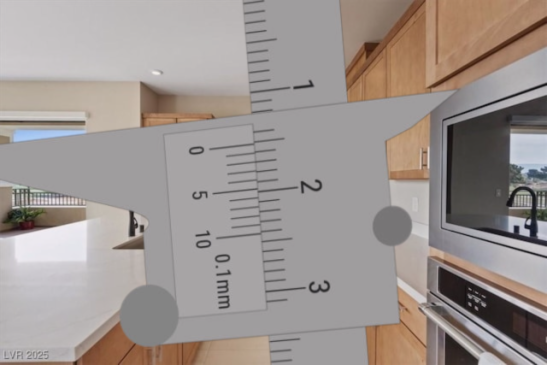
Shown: 15.2 mm
